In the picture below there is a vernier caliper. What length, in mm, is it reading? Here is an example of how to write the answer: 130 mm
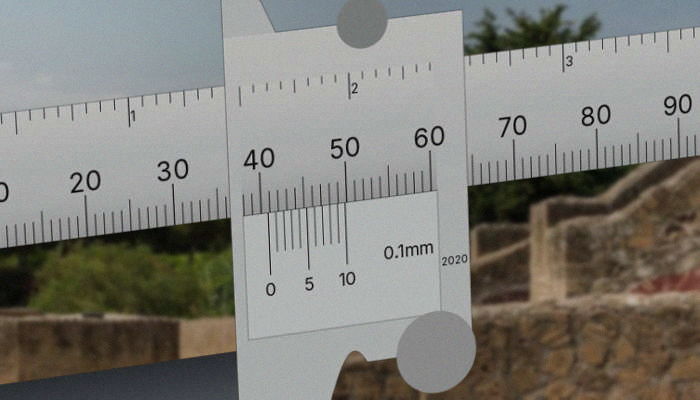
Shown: 40.8 mm
